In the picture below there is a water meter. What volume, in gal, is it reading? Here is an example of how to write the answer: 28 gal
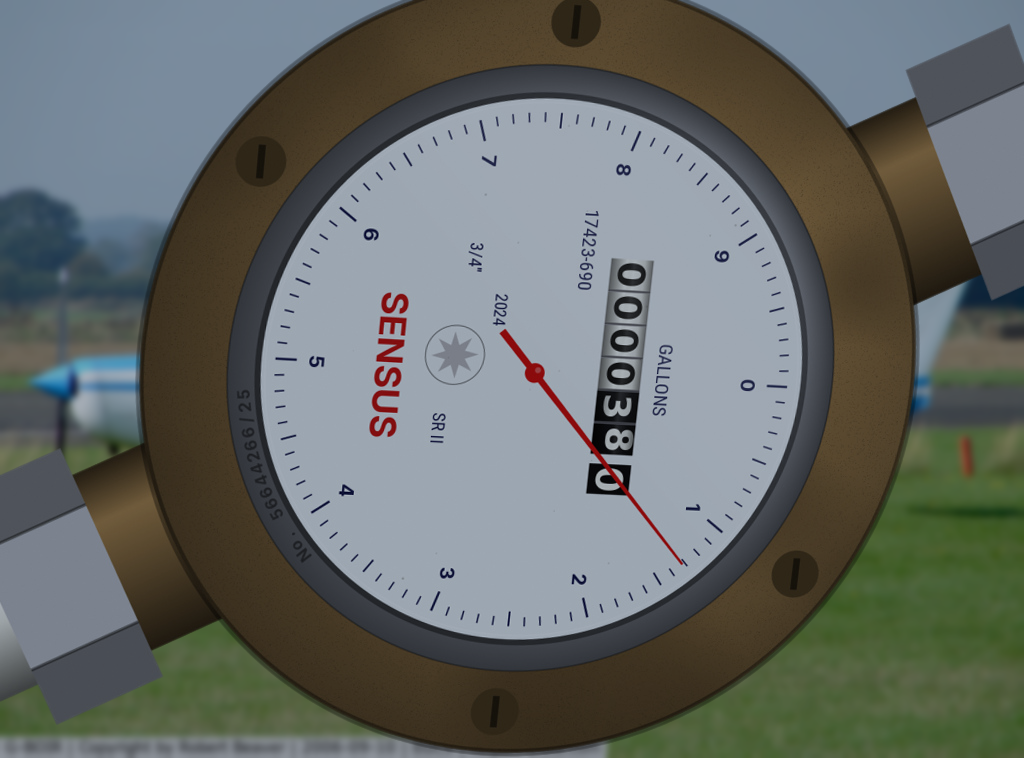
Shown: 381.3 gal
